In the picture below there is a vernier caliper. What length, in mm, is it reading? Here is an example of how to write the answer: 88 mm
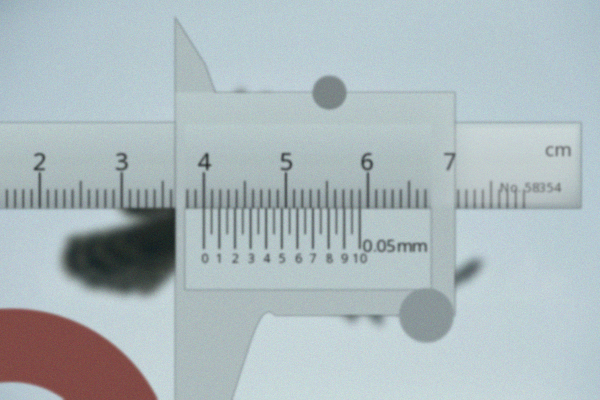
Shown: 40.0 mm
